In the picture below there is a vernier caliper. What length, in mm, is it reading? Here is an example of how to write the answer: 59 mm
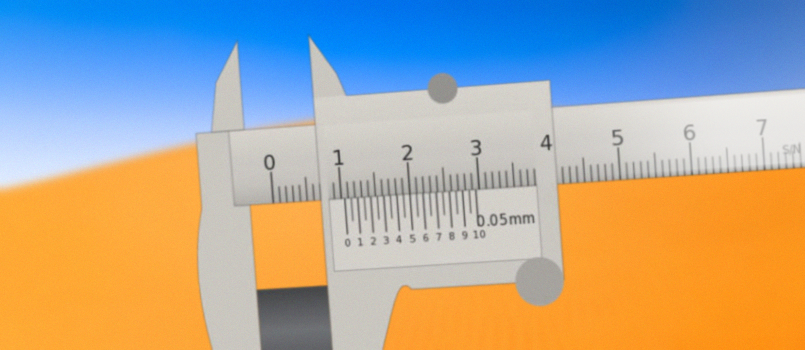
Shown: 10.5 mm
